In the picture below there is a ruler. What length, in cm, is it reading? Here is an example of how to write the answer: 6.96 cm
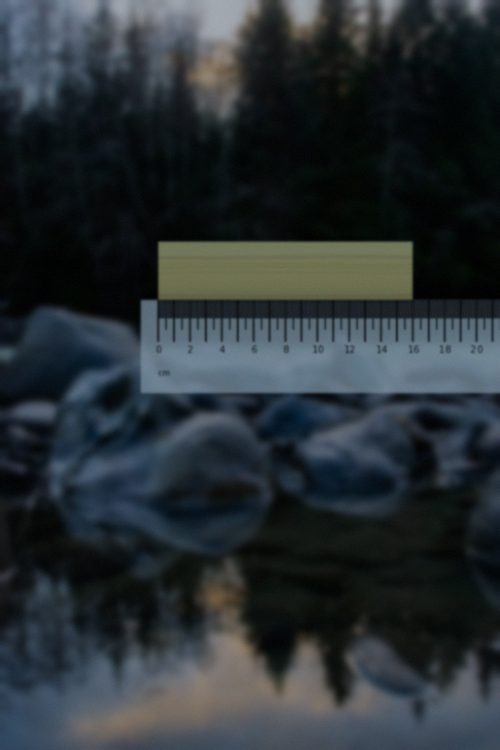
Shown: 16 cm
